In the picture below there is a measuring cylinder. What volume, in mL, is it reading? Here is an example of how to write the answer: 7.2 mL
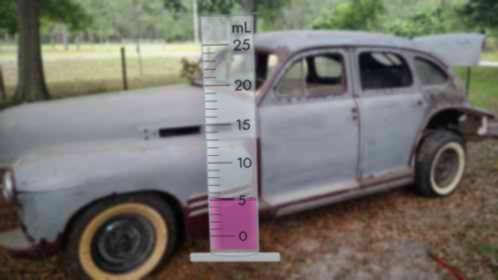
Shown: 5 mL
